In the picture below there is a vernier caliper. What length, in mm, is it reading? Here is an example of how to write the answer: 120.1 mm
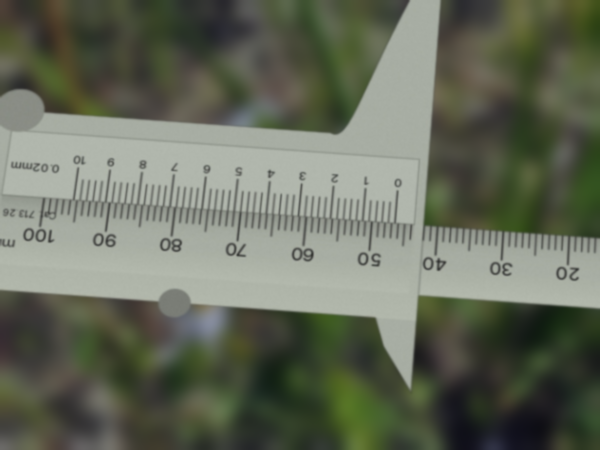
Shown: 46.5 mm
